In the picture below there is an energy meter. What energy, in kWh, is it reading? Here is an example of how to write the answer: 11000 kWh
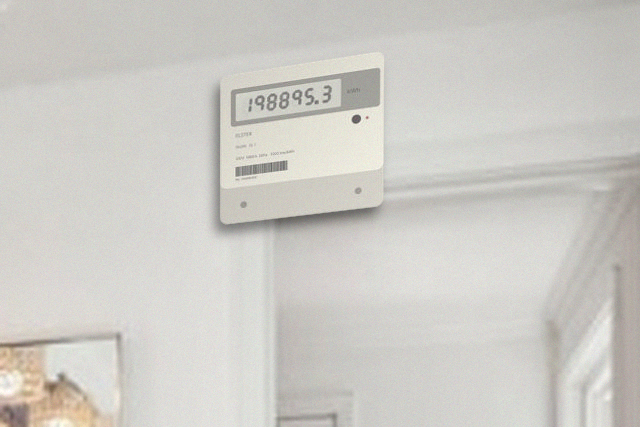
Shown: 198895.3 kWh
